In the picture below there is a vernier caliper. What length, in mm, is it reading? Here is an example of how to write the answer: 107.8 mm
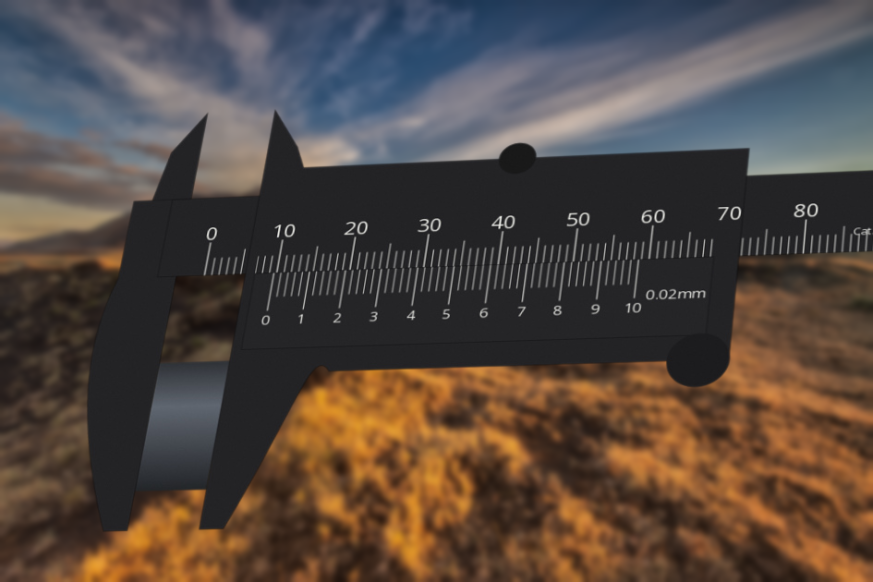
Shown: 9.6 mm
